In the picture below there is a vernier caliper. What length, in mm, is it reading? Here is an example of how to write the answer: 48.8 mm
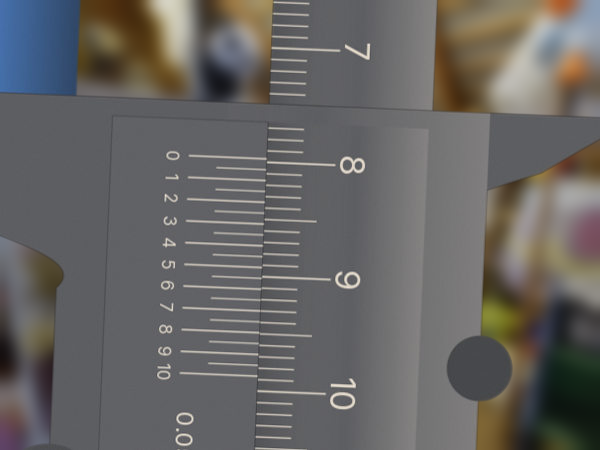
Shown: 79.7 mm
